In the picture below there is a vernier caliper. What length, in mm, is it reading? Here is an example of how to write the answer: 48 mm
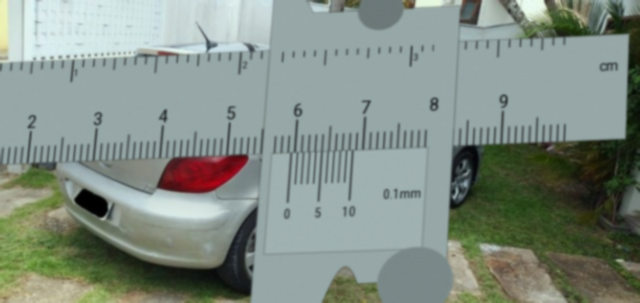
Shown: 59.5 mm
